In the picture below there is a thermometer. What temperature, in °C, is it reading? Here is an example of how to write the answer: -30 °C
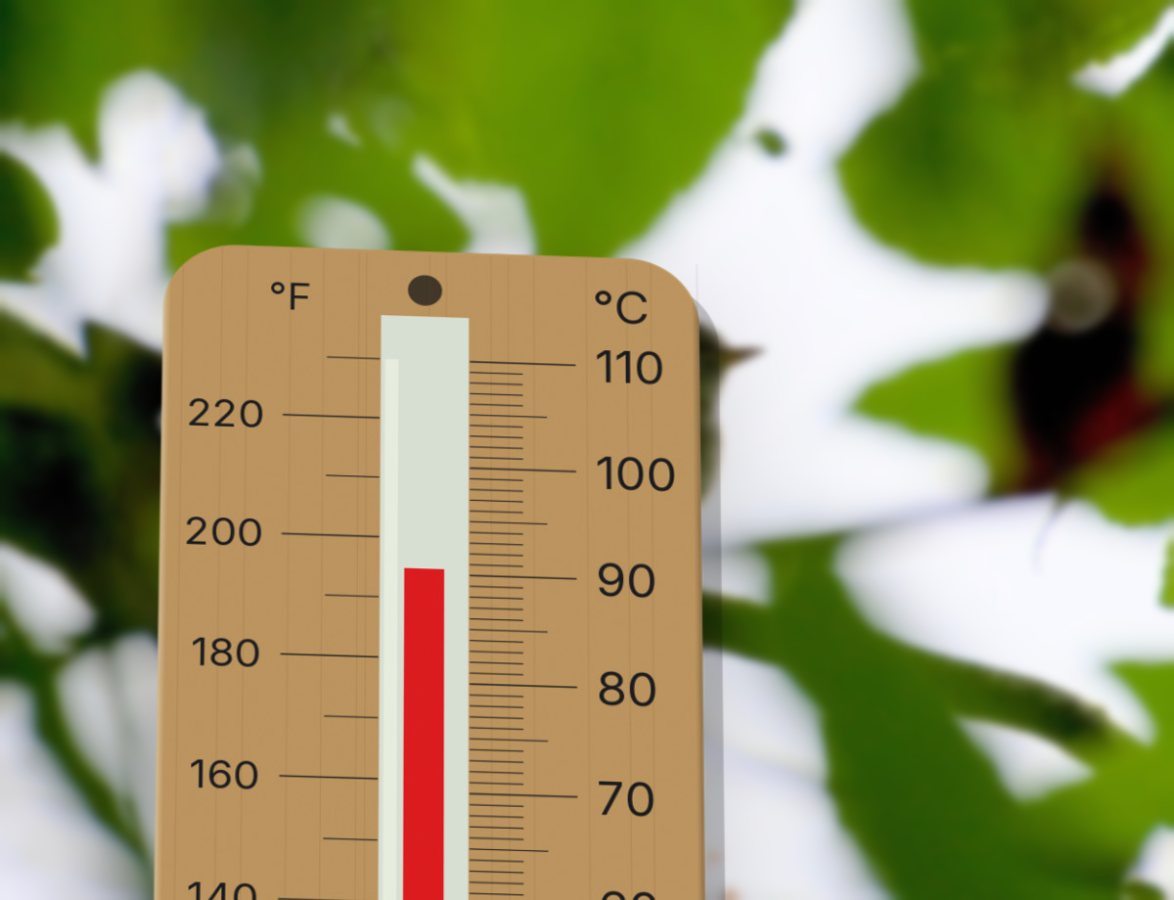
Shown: 90.5 °C
